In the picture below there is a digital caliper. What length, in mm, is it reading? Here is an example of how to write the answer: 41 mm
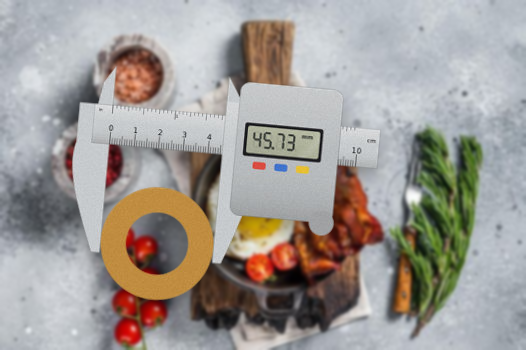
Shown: 45.73 mm
